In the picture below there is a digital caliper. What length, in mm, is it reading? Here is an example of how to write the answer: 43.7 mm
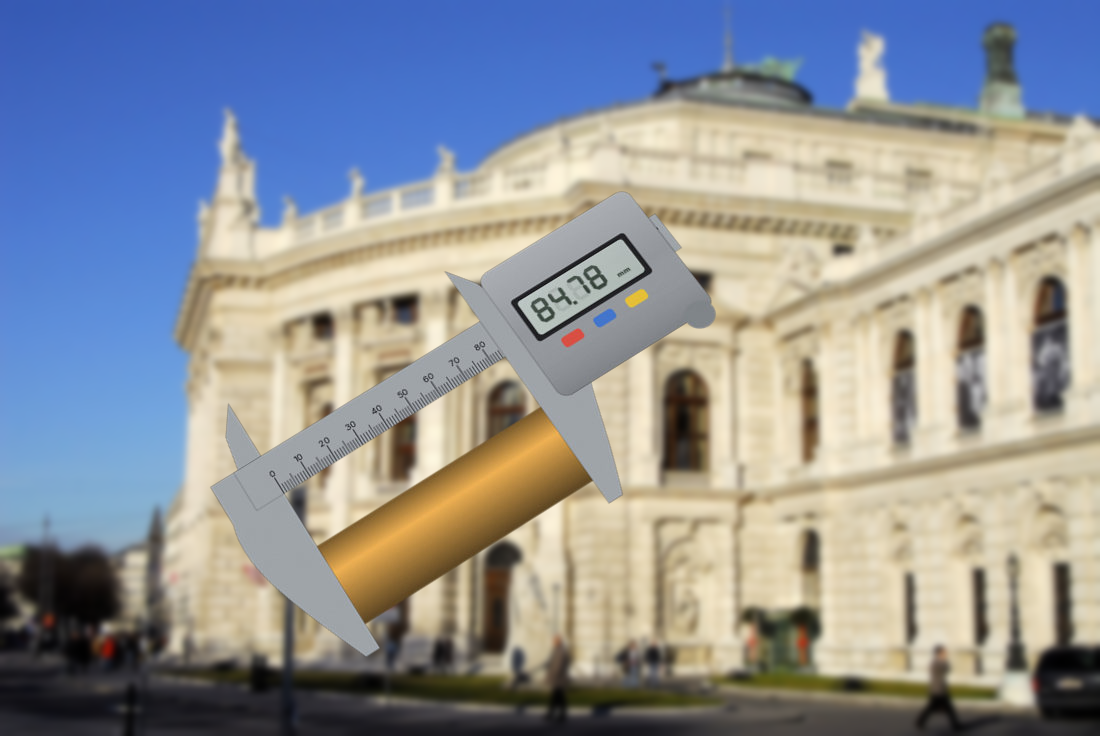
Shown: 84.78 mm
